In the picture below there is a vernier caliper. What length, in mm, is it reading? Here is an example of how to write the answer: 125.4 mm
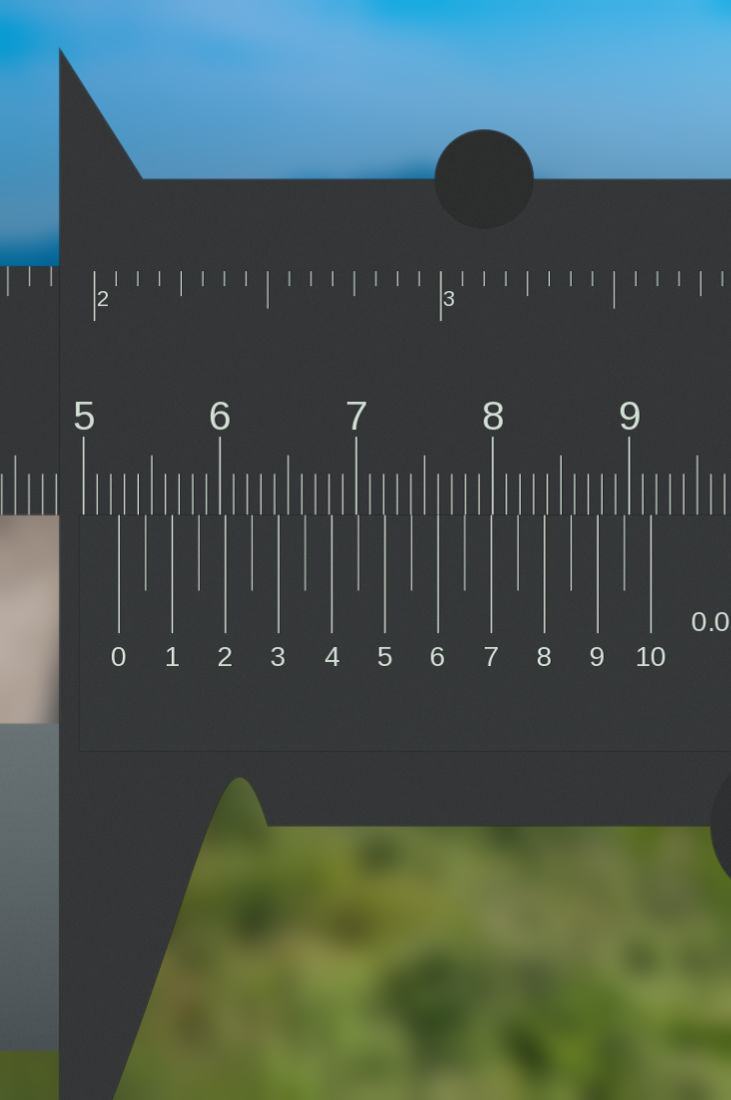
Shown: 52.6 mm
